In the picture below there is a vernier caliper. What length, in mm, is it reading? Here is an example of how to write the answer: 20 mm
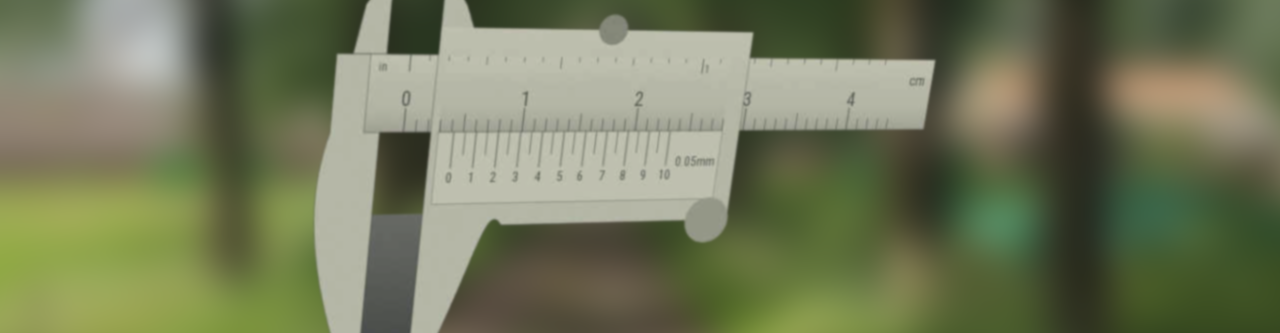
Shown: 4.2 mm
